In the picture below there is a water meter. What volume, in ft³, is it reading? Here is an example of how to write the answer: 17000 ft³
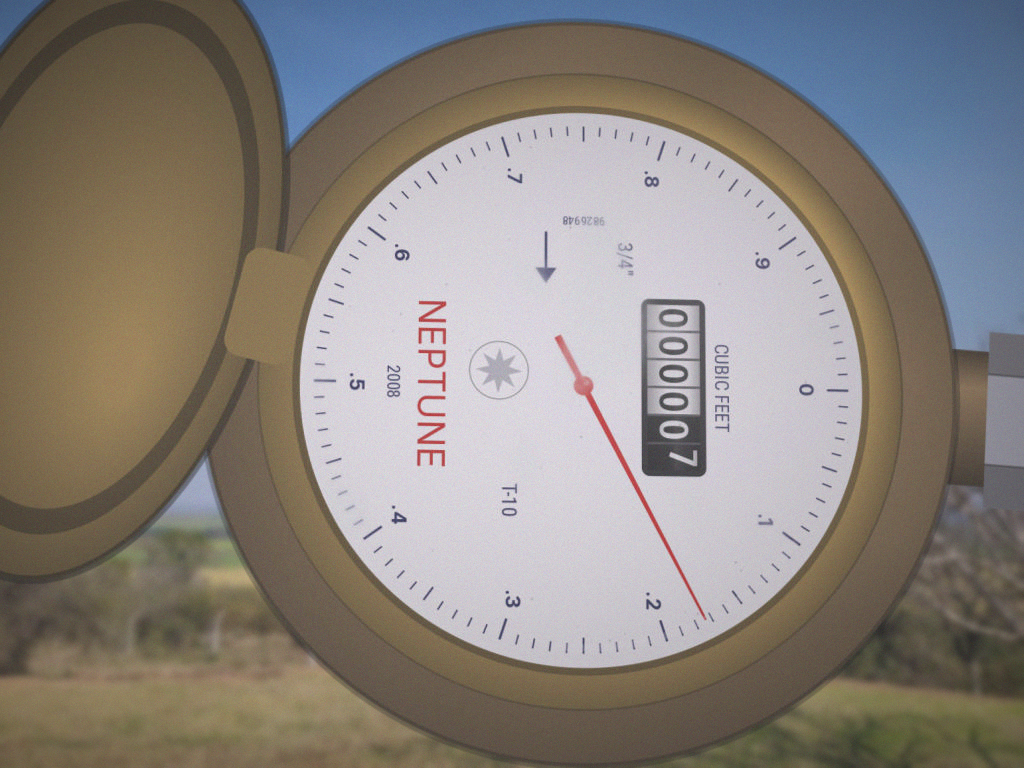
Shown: 7.17 ft³
